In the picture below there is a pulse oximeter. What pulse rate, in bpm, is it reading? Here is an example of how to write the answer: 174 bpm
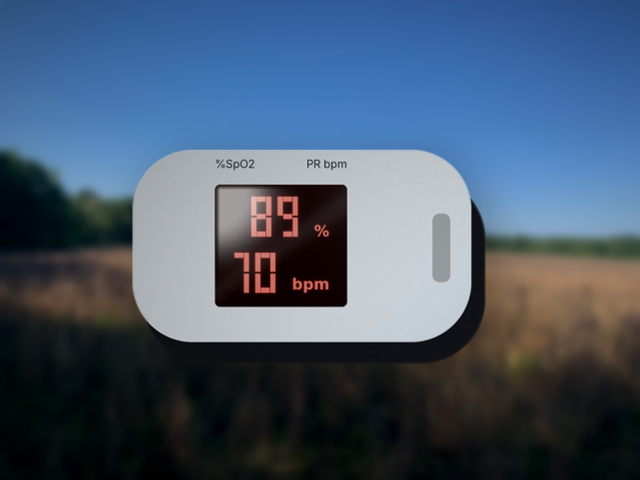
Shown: 70 bpm
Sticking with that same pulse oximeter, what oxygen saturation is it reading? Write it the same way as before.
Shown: 89 %
